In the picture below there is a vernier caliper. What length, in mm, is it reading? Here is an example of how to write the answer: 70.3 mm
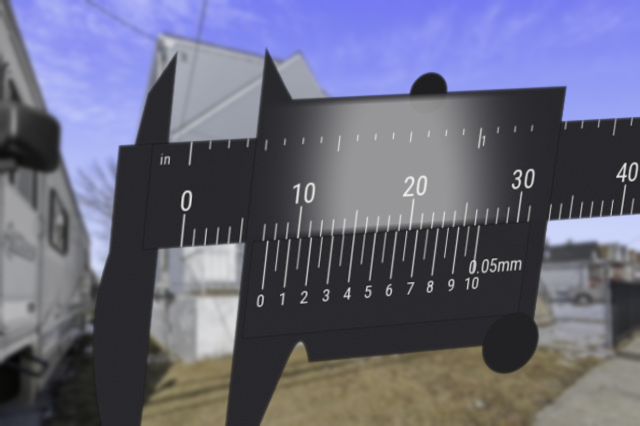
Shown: 7.4 mm
